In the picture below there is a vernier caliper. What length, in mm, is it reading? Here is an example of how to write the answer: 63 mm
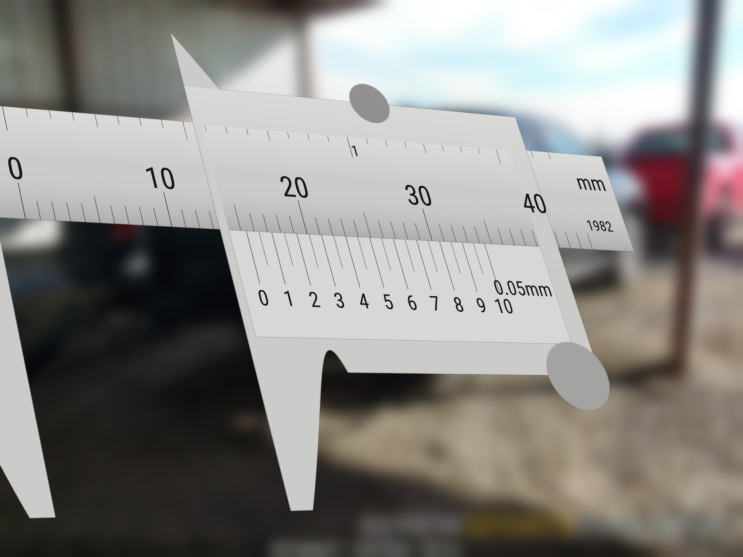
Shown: 15.4 mm
